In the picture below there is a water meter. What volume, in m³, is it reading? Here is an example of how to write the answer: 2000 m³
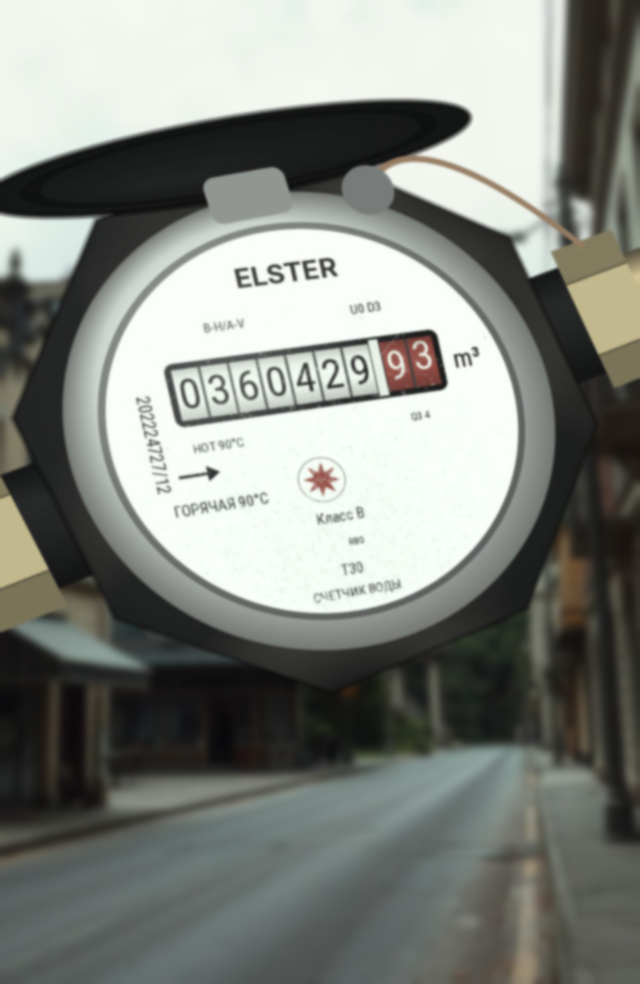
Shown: 360429.93 m³
